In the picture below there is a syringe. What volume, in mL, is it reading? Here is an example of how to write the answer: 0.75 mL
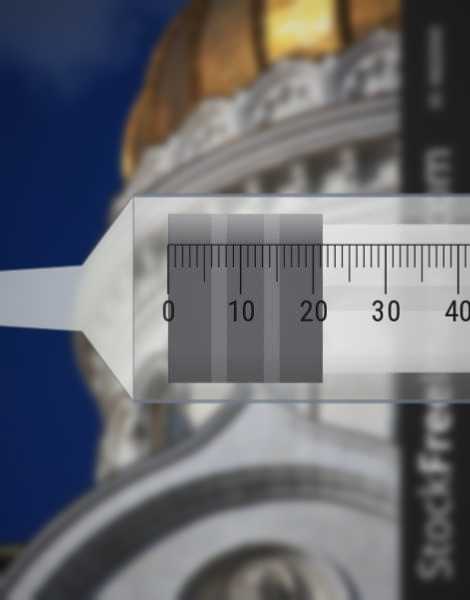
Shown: 0 mL
